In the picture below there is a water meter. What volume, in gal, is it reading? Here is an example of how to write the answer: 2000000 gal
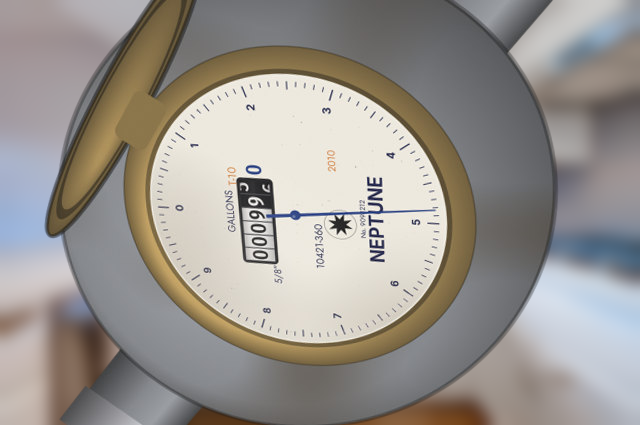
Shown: 9954.8 gal
